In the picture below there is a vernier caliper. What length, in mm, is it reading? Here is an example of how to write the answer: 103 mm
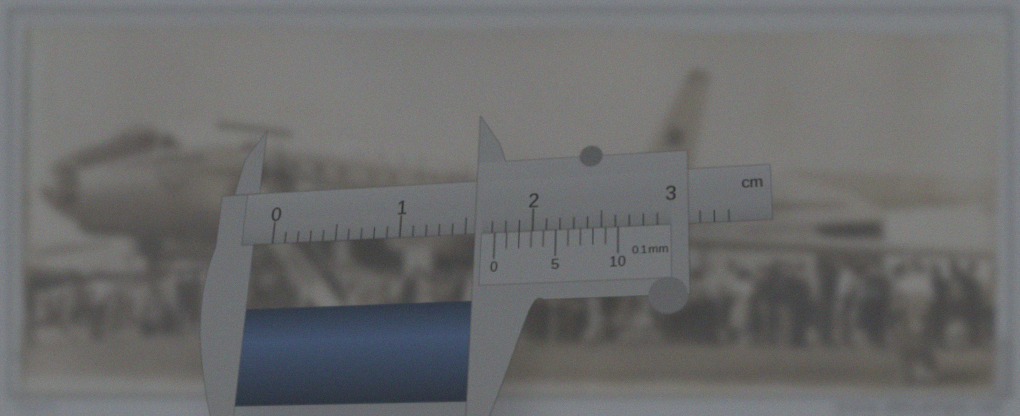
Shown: 17.2 mm
